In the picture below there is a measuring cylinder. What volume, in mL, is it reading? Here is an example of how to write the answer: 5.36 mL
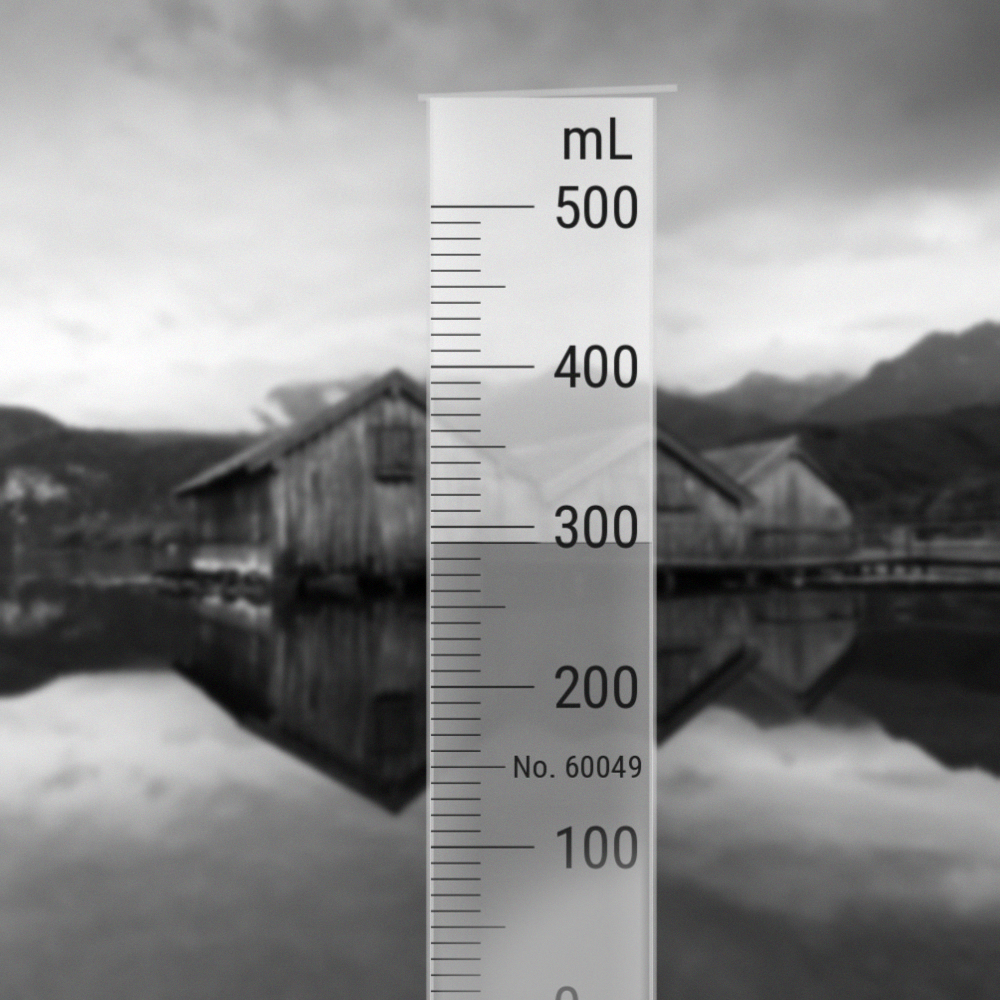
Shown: 290 mL
